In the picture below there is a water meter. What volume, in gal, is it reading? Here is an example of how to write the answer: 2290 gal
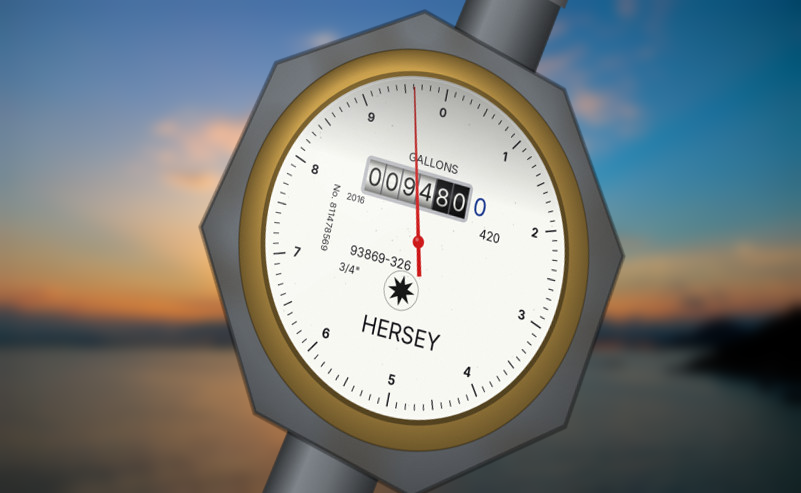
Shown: 94799.6 gal
